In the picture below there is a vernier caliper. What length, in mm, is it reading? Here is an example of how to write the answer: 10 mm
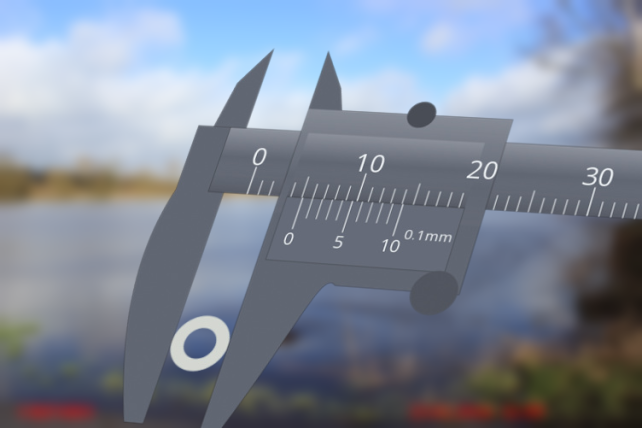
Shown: 5.1 mm
